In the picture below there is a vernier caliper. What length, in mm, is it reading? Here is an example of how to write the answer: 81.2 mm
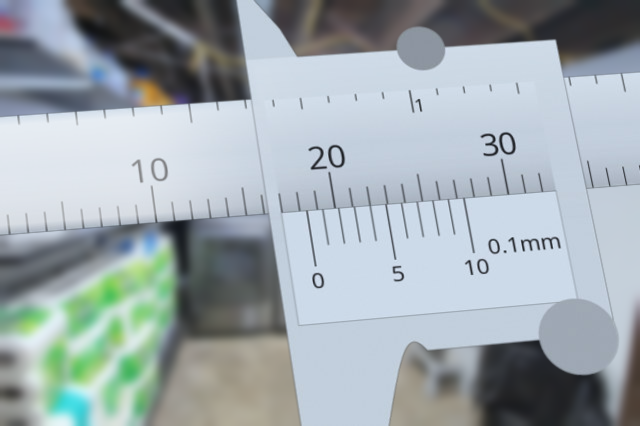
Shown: 18.4 mm
